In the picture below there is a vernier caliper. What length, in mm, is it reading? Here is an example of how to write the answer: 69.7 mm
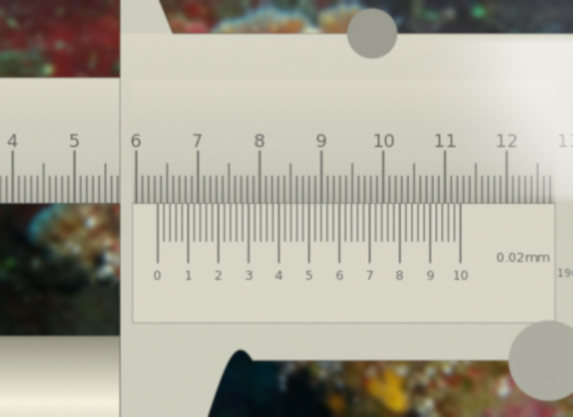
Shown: 63.5 mm
